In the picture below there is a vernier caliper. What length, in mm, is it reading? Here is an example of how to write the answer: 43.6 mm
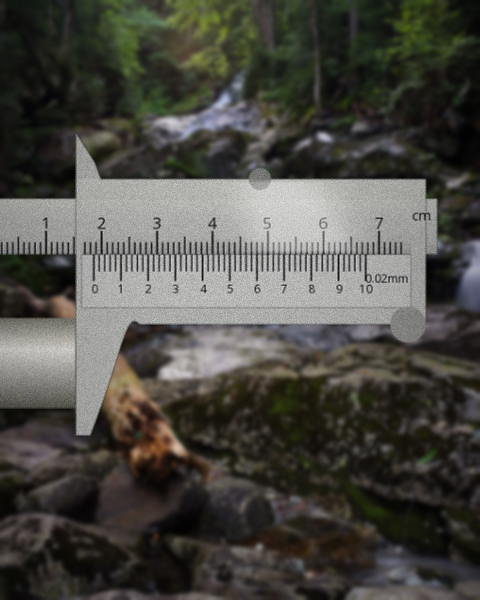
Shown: 18.6 mm
